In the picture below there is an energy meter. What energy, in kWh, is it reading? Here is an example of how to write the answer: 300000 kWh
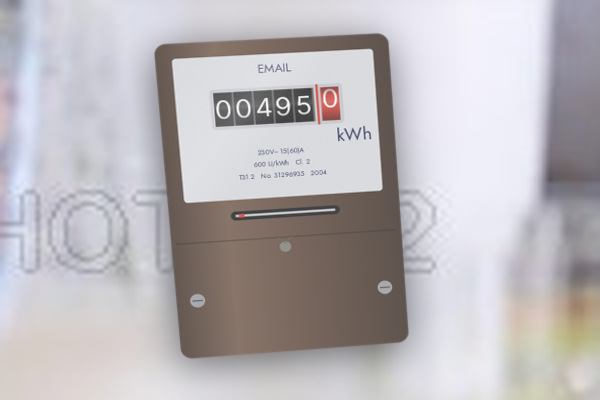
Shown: 495.0 kWh
